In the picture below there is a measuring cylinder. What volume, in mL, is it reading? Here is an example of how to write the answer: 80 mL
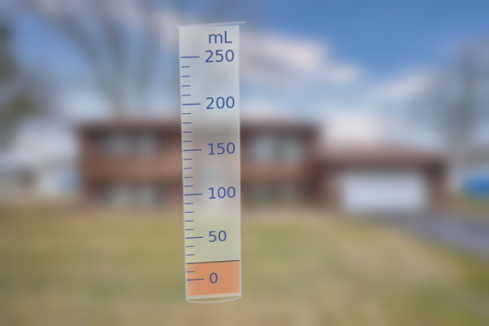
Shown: 20 mL
